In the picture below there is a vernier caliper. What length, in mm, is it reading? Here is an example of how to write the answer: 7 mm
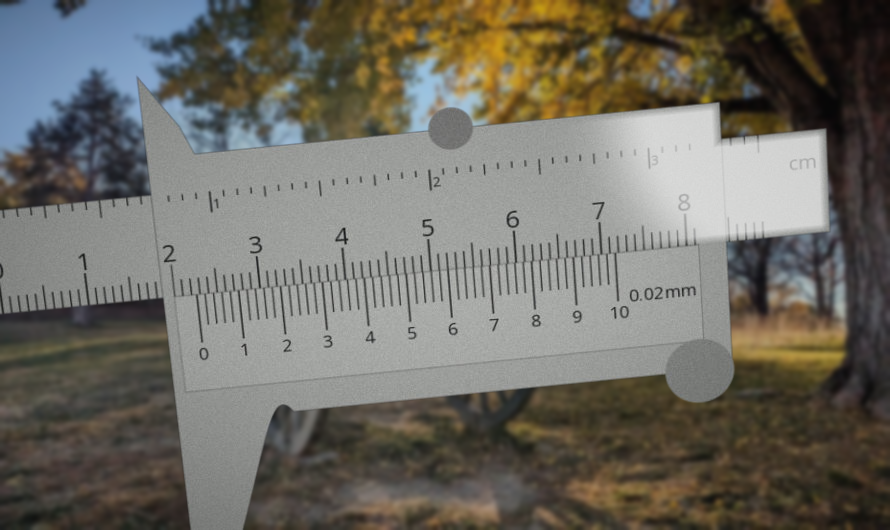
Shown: 22.6 mm
